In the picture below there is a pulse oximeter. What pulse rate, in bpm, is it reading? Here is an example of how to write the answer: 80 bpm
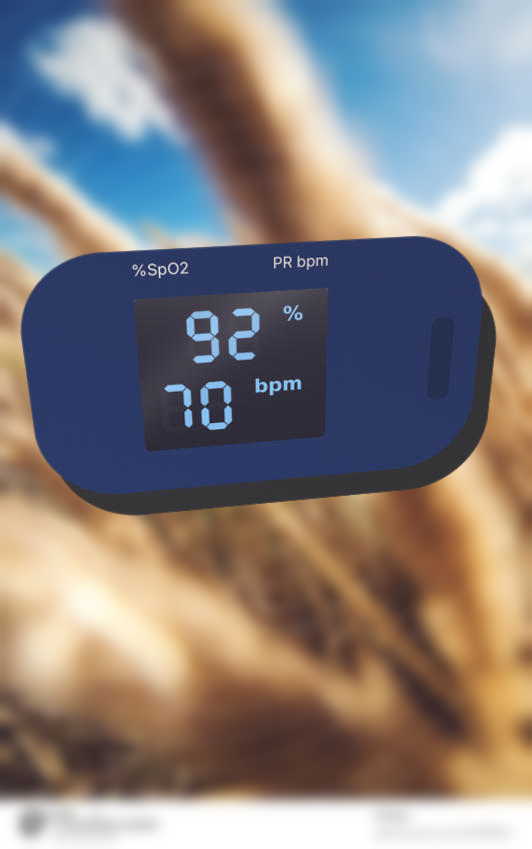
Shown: 70 bpm
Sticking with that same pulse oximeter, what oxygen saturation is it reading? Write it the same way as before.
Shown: 92 %
